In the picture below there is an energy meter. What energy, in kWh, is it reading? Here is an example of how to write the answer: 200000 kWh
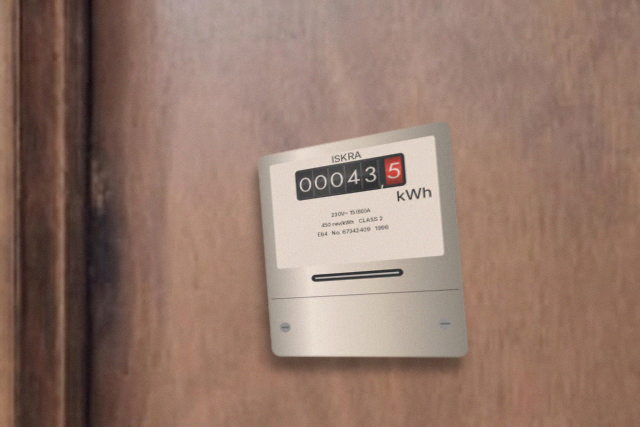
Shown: 43.5 kWh
